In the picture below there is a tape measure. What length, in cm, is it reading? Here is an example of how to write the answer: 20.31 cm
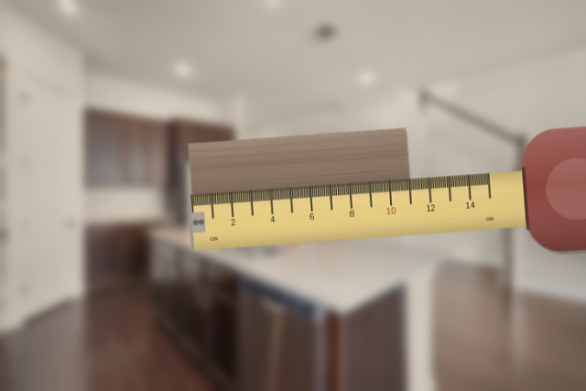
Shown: 11 cm
